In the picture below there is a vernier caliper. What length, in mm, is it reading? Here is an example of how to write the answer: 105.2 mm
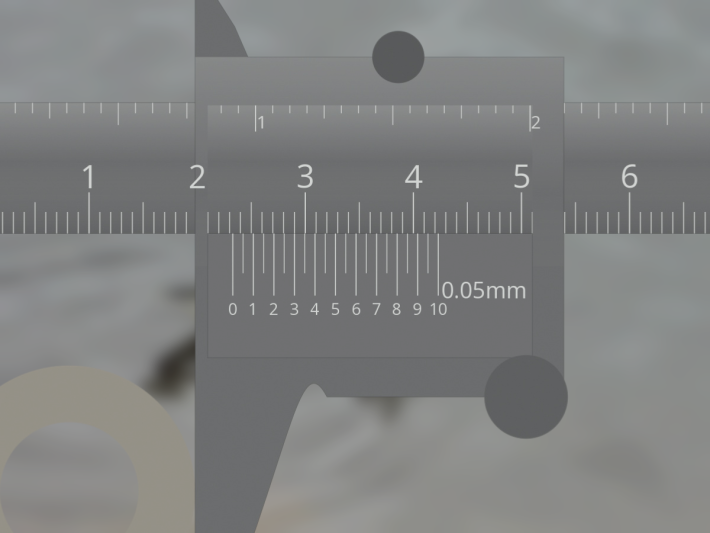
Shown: 23.3 mm
